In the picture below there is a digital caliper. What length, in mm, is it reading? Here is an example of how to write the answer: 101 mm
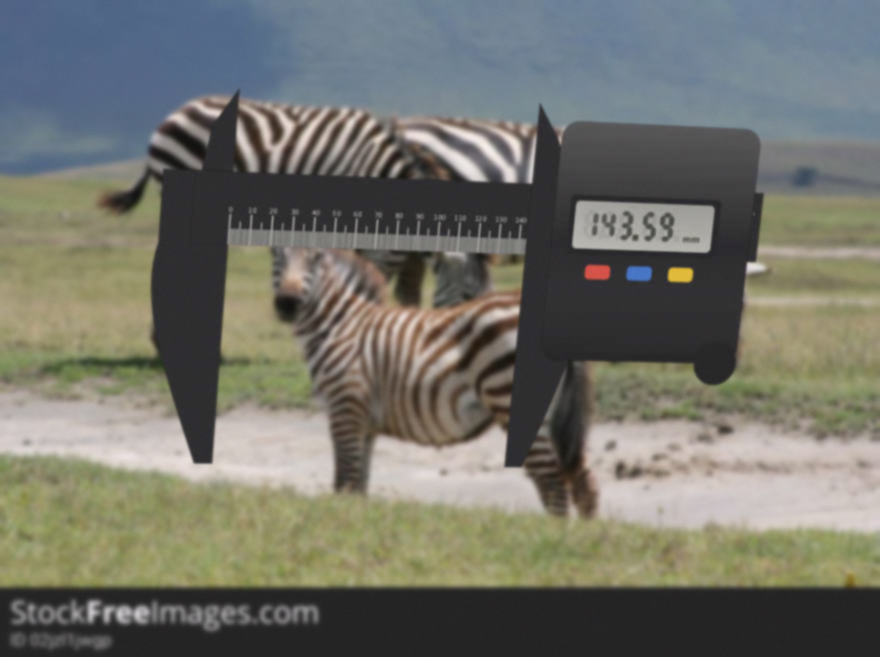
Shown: 143.59 mm
